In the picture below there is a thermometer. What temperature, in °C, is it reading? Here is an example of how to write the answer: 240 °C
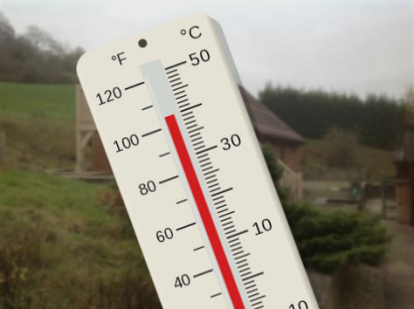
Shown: 40 °C
